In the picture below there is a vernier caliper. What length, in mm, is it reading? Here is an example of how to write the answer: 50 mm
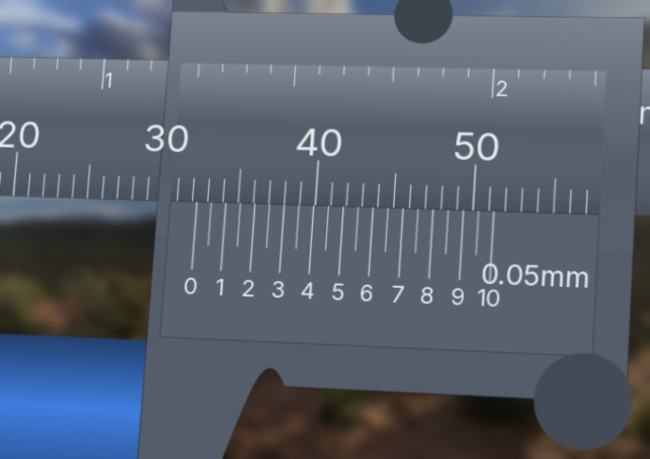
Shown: 32.3 mm
